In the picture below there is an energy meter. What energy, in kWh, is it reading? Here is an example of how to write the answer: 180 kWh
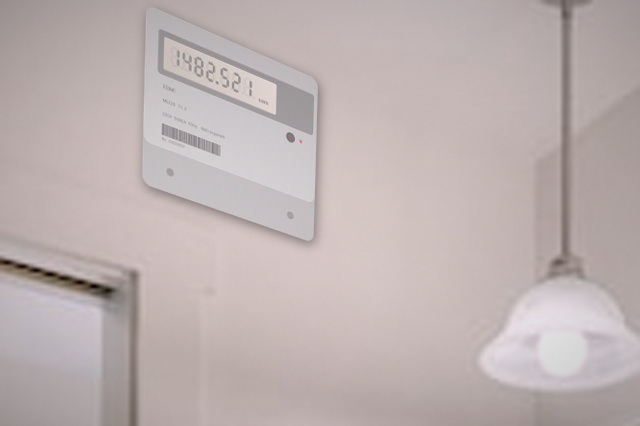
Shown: 1482.521 kWh
